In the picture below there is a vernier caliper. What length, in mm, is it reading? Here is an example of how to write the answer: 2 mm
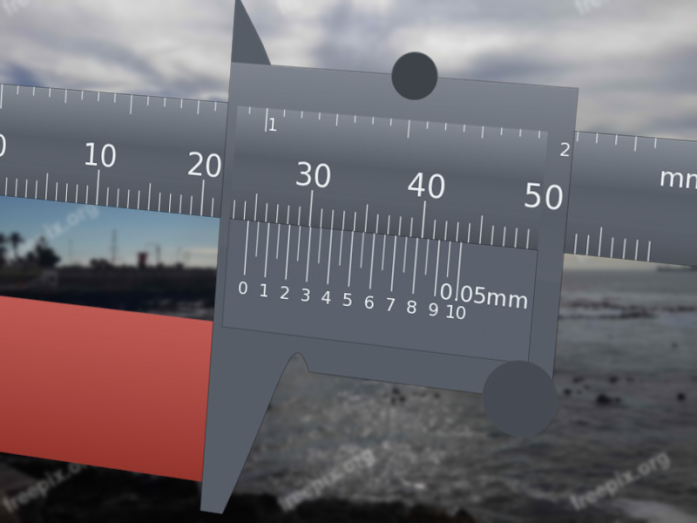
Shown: 24.4 mm
